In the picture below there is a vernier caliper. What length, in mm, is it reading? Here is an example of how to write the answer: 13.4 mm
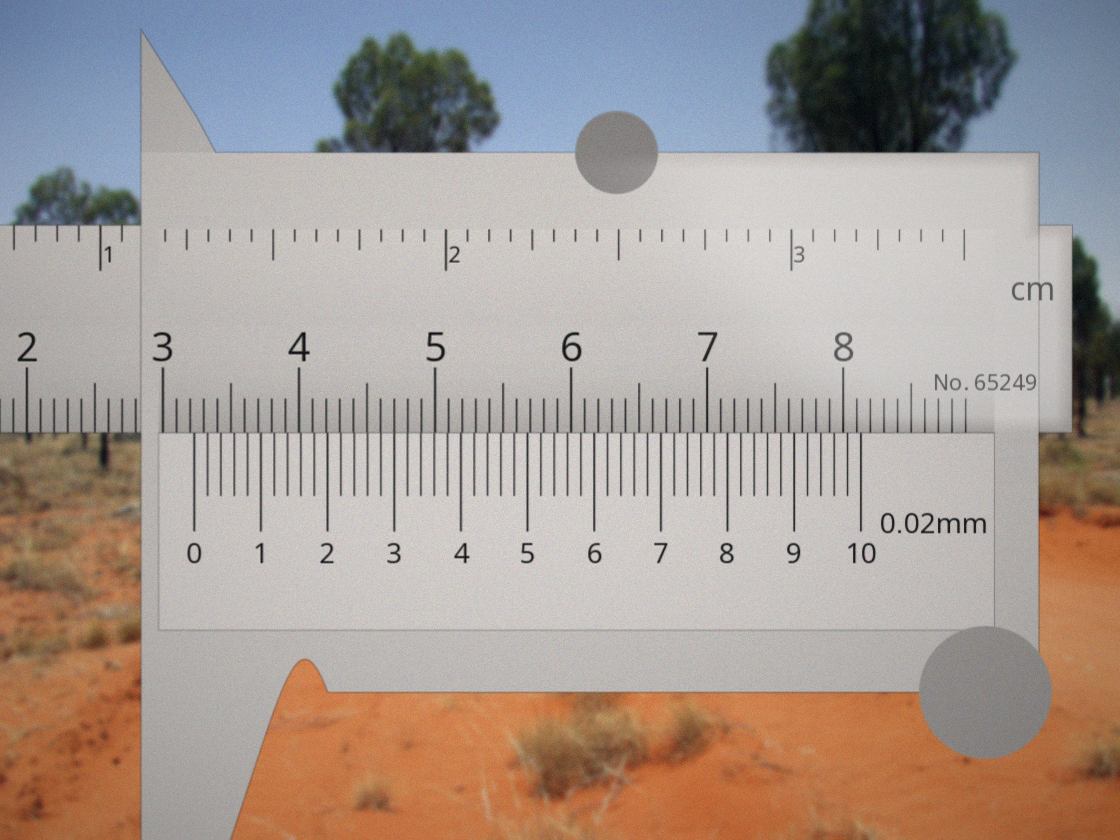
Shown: 32.3 mm
